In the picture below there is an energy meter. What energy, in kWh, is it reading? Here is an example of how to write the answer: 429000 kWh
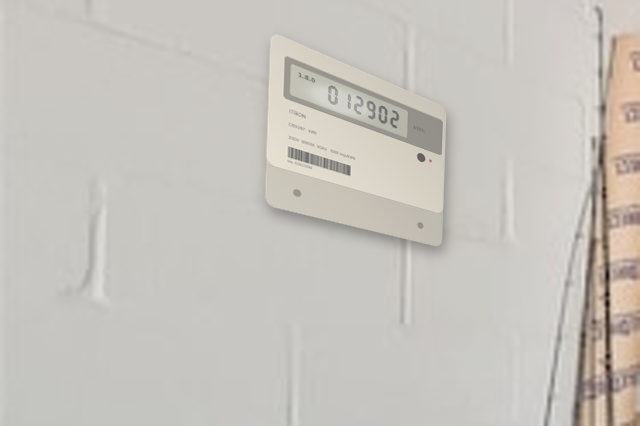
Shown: 12902 kWh
